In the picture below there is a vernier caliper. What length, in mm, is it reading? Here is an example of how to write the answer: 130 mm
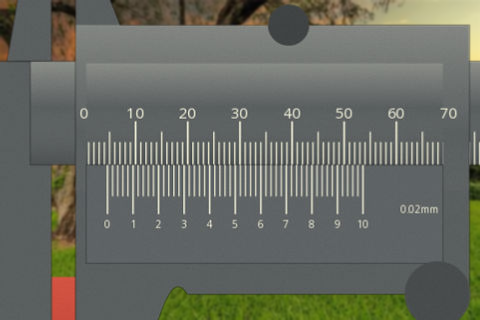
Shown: 4.6 mm
